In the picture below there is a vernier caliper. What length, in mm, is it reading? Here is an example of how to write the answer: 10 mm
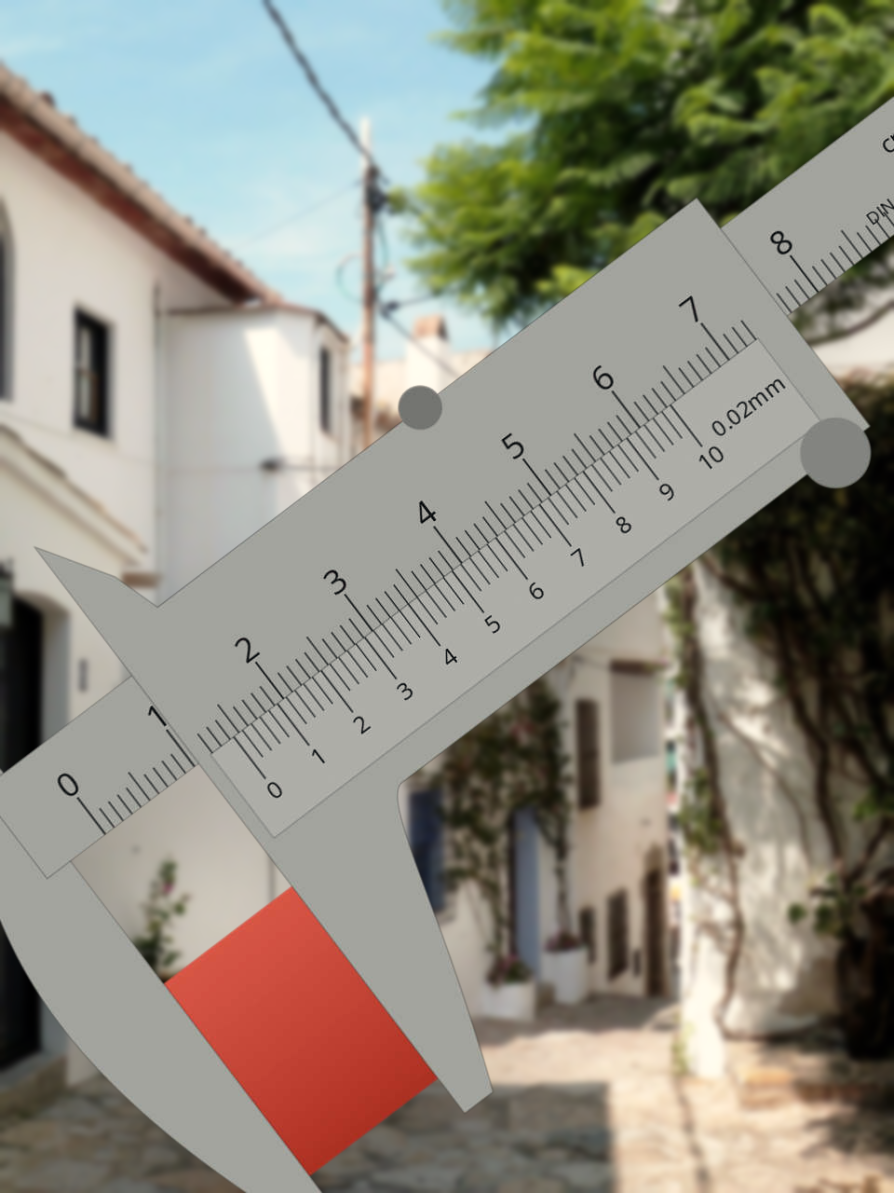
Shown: 14.4 mm
